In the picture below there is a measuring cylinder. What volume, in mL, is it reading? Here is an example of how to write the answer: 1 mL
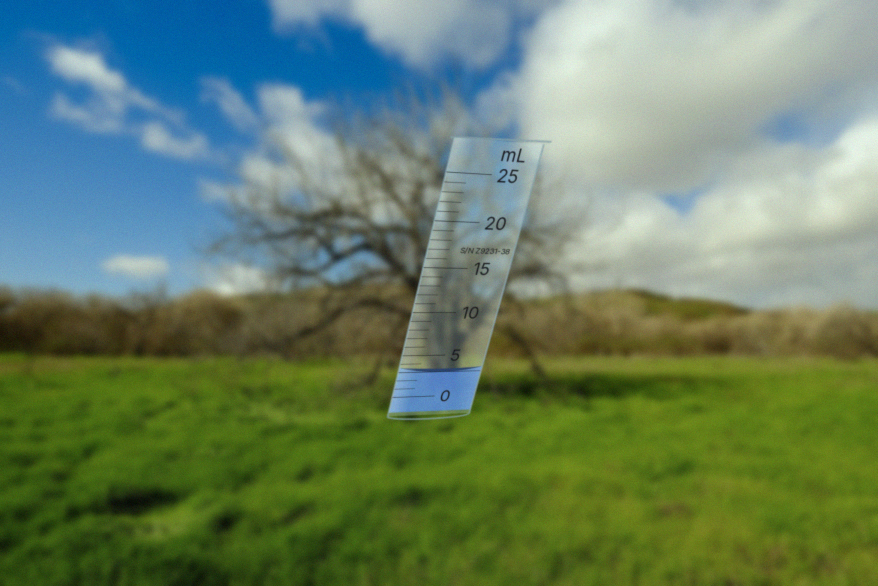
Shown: 3 mL
